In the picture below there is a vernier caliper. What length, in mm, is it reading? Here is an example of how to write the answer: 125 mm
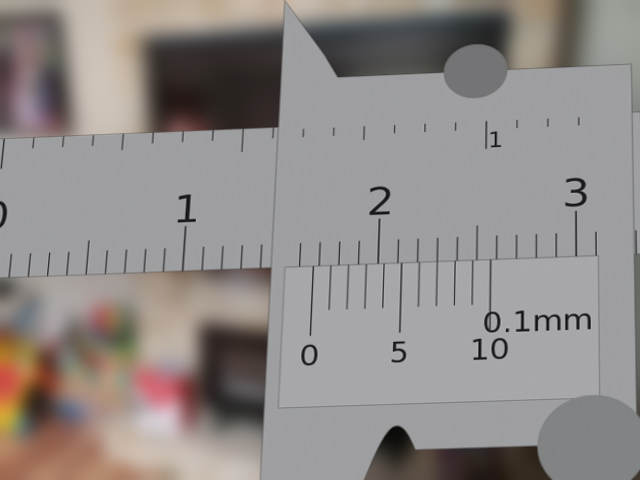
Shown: 16.7 mm
